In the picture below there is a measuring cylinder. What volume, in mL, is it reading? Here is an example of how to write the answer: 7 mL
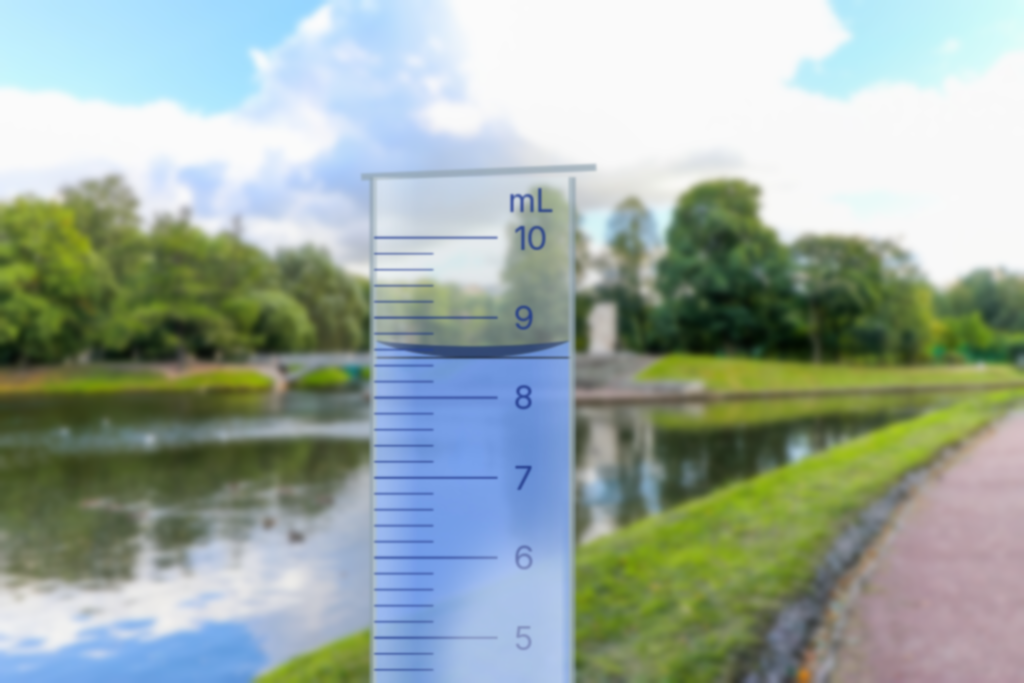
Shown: 8.5 mL
